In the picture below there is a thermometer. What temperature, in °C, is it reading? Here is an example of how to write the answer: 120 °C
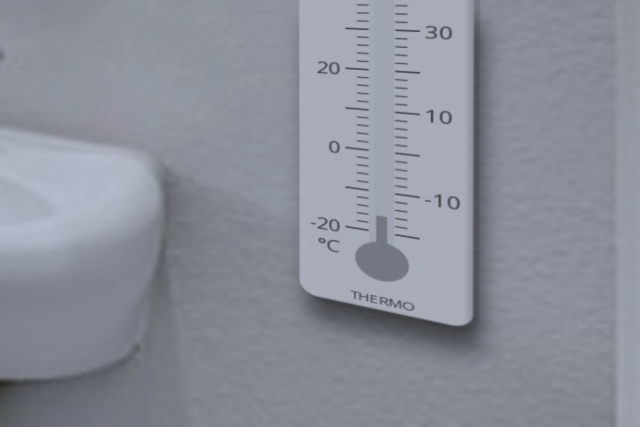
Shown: -16 °C
